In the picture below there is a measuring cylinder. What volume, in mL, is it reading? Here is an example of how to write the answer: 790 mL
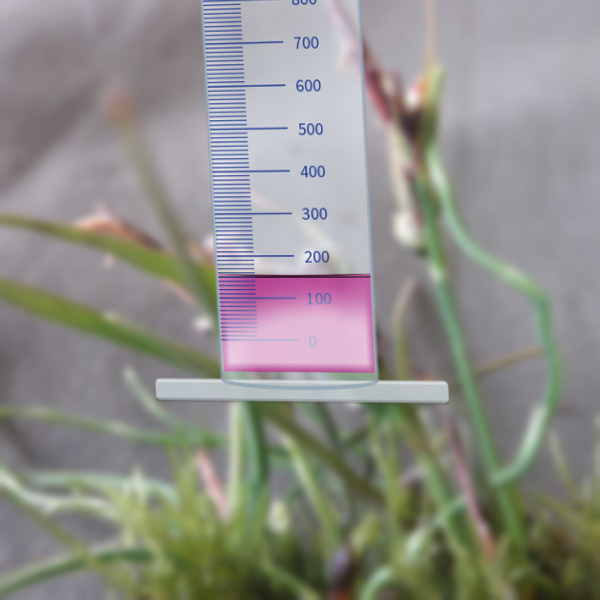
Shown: 150 mL
